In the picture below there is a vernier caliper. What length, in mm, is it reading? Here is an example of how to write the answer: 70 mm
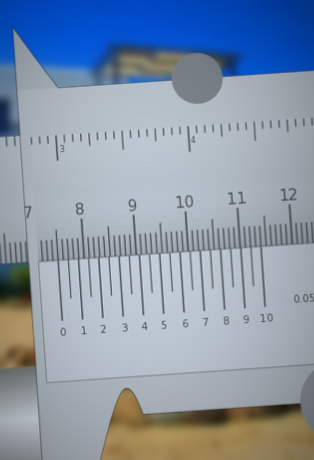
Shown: 75.0 mm
